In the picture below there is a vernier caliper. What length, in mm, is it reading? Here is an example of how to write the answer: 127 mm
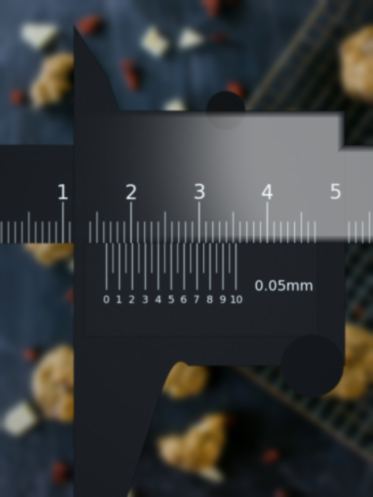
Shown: 16.4 mm
